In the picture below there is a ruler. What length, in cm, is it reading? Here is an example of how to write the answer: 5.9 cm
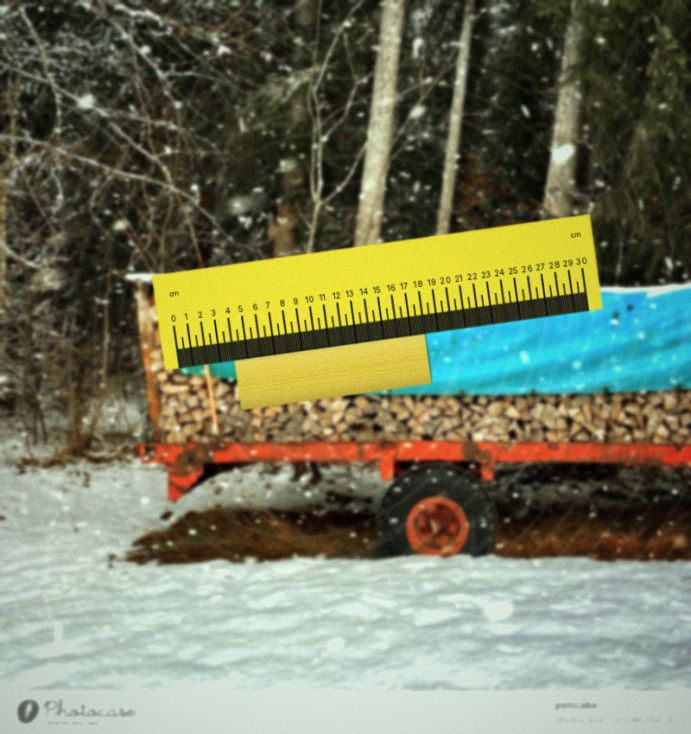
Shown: 14 cm
